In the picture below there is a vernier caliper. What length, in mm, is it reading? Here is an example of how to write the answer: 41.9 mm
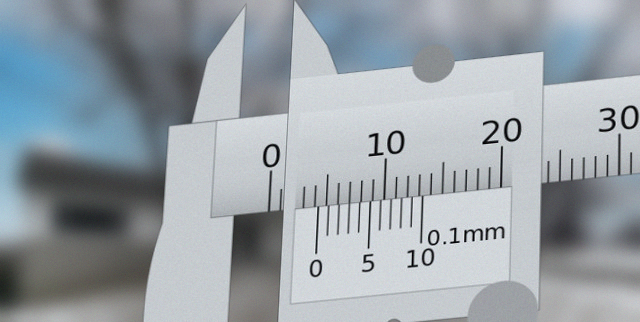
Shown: 4.3 mm
